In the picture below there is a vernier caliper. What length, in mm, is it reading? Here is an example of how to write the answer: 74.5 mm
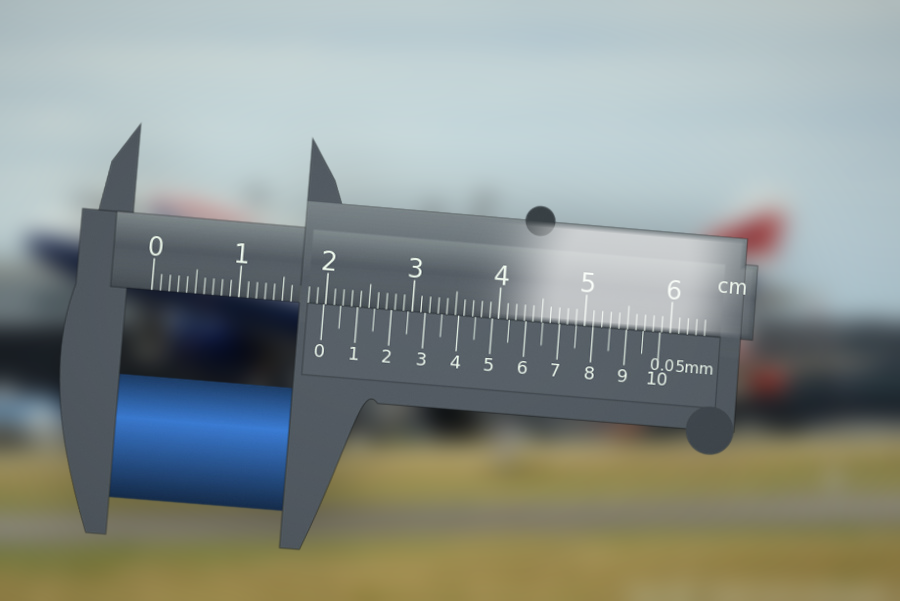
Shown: 19.8 mm
